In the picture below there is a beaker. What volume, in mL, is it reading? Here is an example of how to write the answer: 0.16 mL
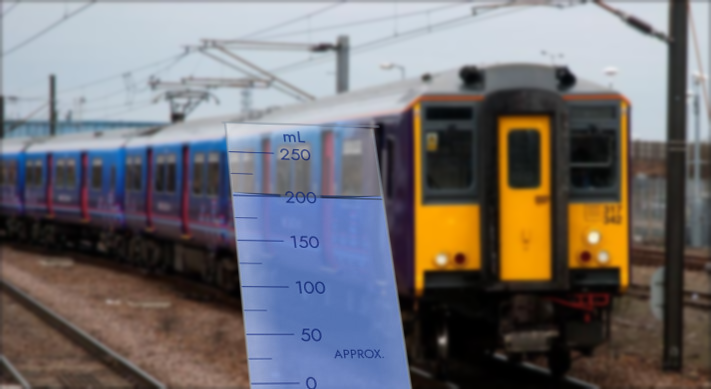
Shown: 200 mL
